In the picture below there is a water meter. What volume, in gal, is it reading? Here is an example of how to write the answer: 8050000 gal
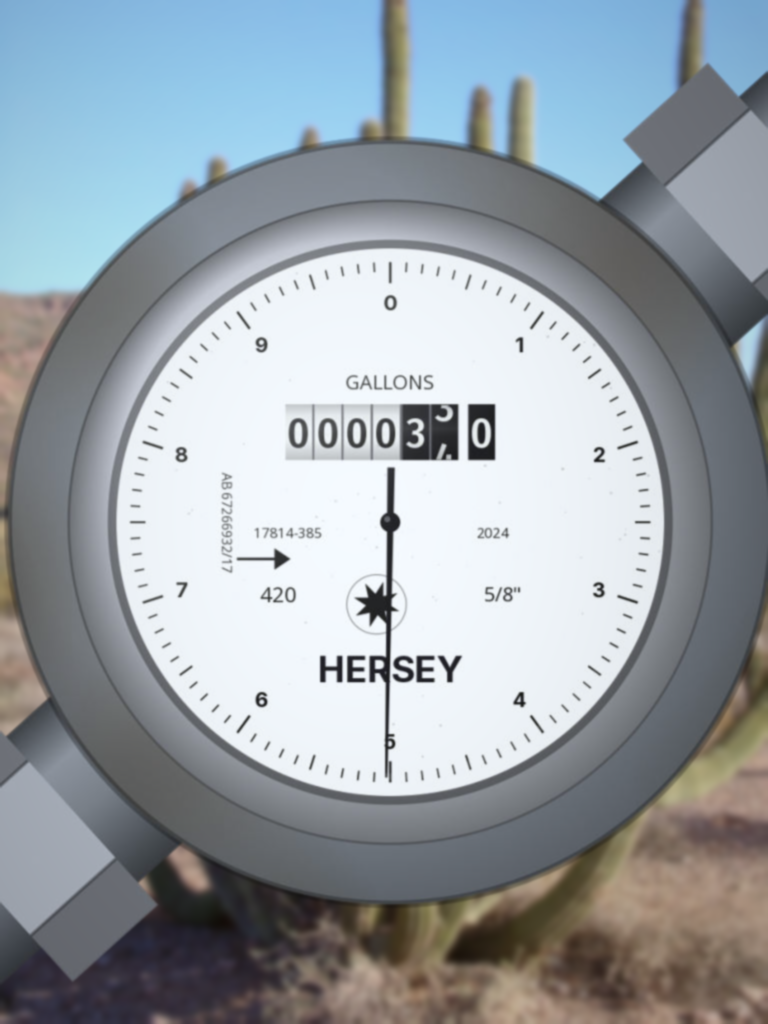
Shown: 335.0 gal
